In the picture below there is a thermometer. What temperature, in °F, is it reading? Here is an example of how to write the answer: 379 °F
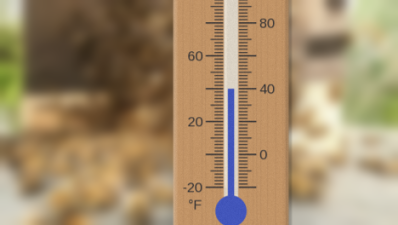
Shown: 40 °F
